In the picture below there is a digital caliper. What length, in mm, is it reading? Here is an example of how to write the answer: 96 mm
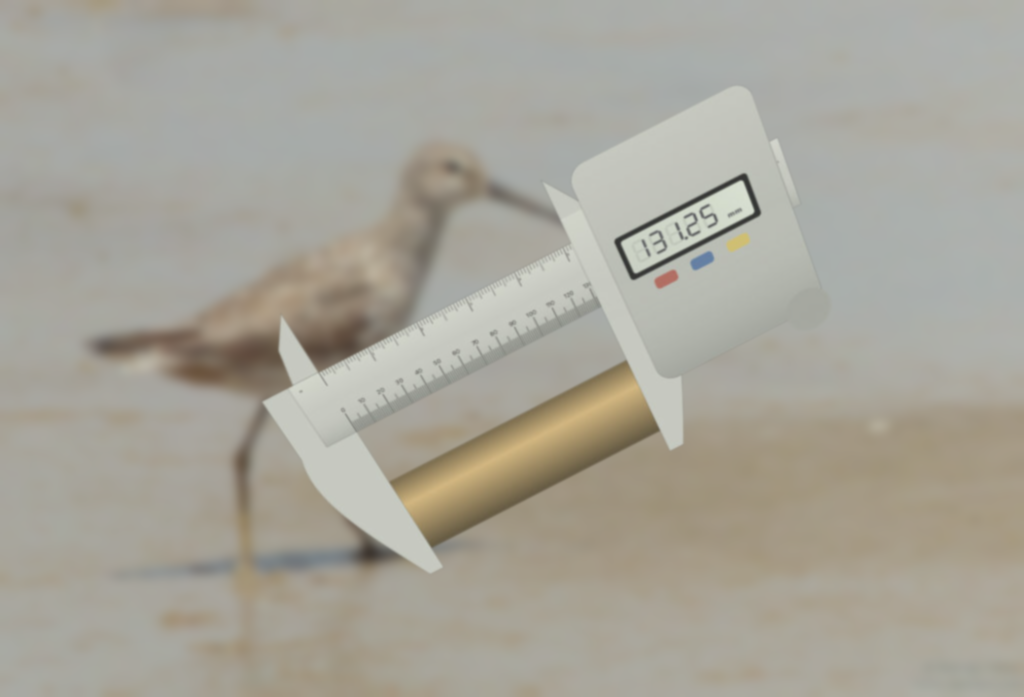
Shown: 131.25 mm
